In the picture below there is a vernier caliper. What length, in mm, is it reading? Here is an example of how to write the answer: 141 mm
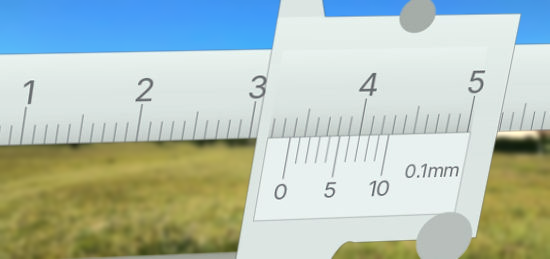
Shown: 33.7 mm
